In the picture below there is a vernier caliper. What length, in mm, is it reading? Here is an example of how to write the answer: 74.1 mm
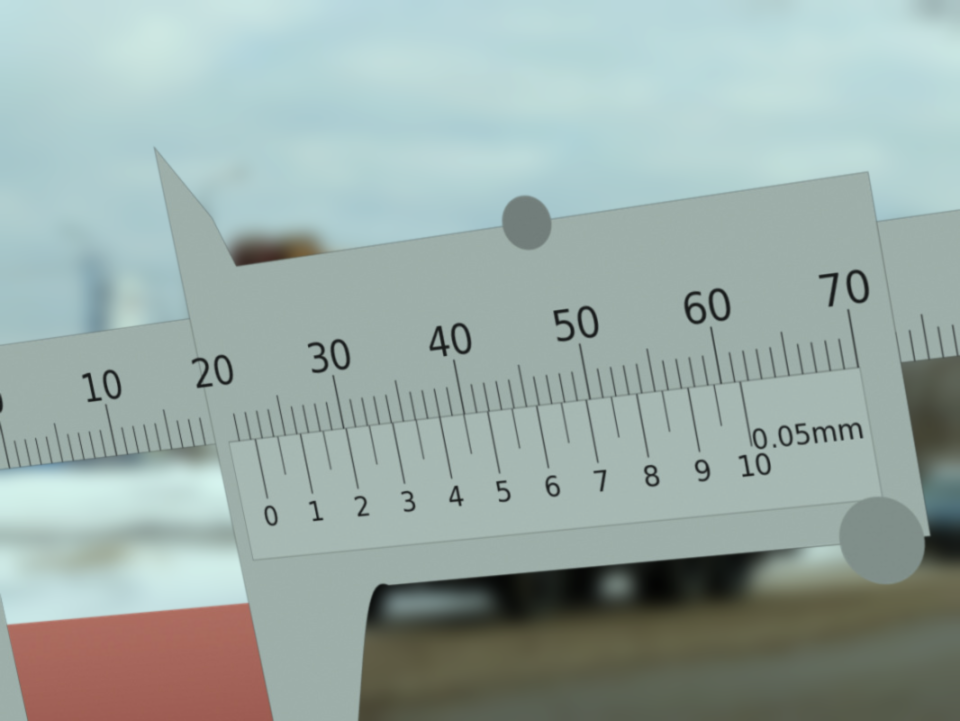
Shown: 22.4 mm
